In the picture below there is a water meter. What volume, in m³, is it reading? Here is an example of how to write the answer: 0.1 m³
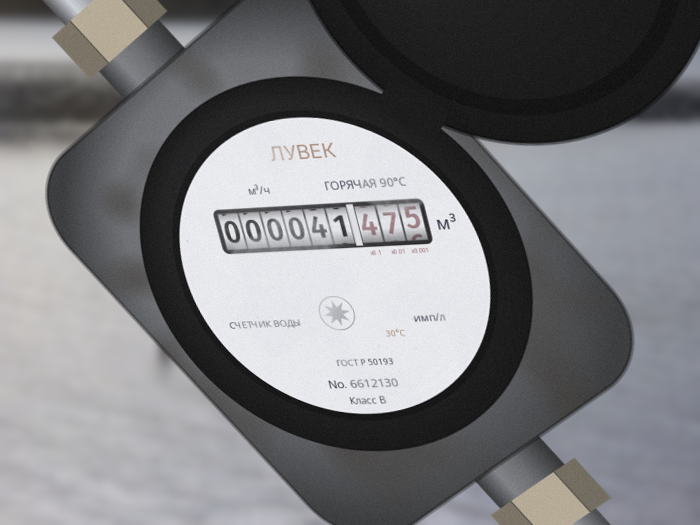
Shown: 41.475 m³
